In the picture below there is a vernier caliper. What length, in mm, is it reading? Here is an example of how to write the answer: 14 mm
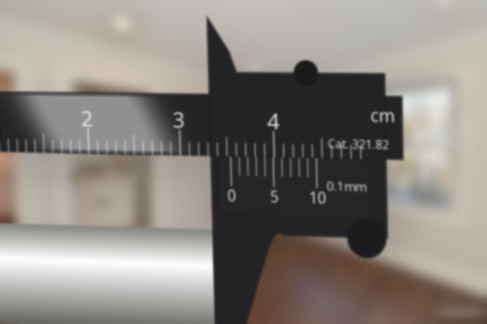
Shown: 35.4 mm
